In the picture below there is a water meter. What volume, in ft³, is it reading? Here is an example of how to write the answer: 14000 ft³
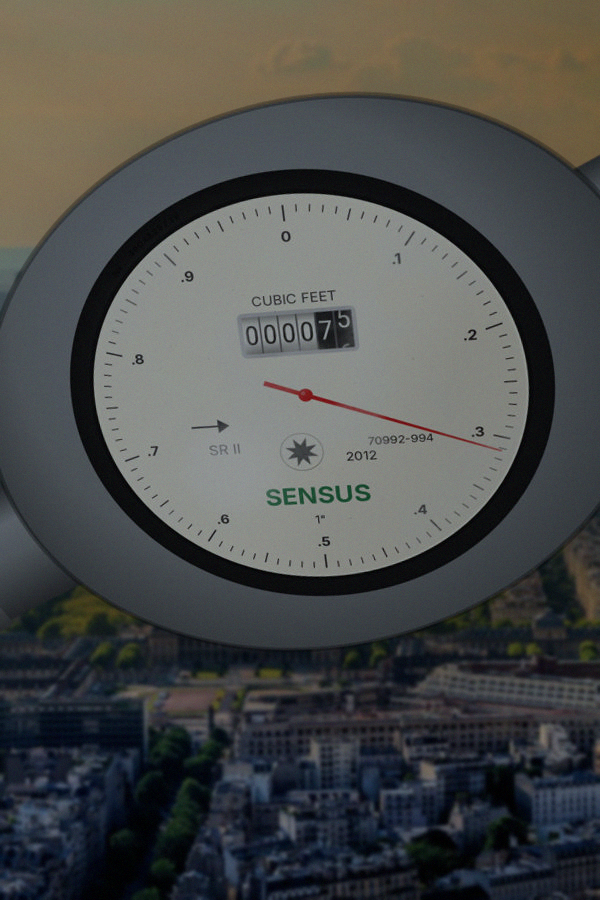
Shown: 75.31 ft³
